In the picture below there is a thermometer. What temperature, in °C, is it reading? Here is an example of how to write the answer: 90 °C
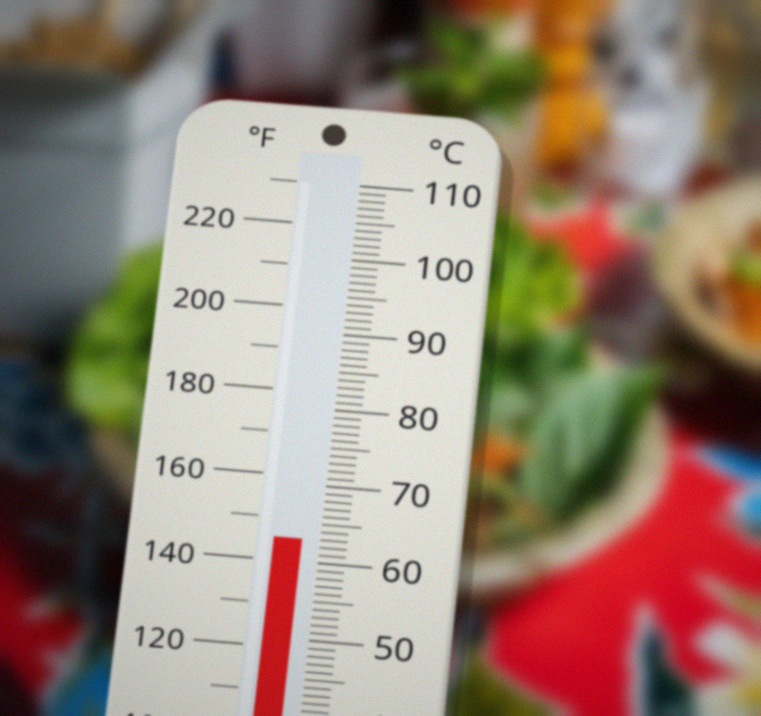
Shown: 63 °C
